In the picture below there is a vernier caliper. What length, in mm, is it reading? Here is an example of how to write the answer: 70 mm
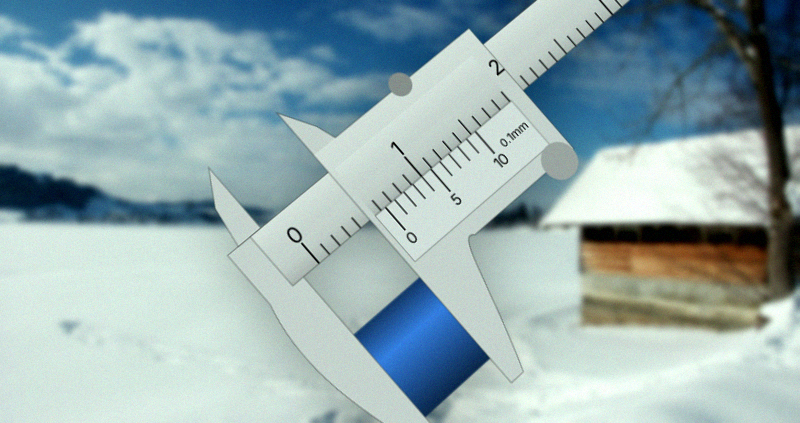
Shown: 6.4 mm
